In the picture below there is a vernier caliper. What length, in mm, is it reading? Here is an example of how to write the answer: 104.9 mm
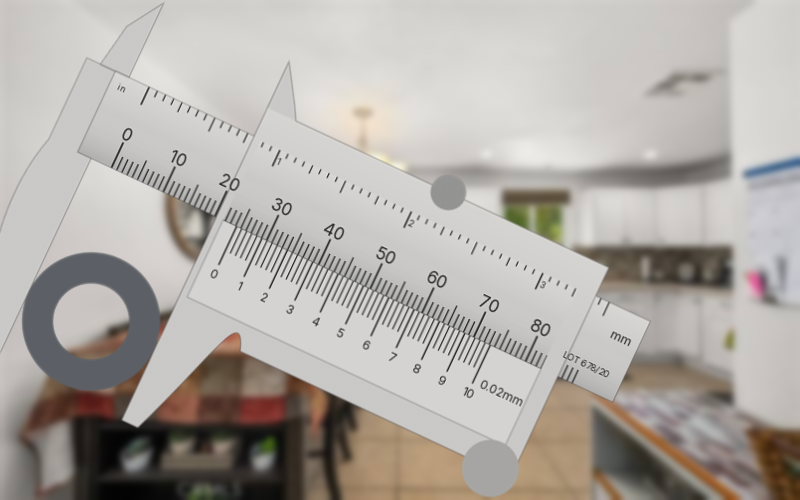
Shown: 24.2 mm
